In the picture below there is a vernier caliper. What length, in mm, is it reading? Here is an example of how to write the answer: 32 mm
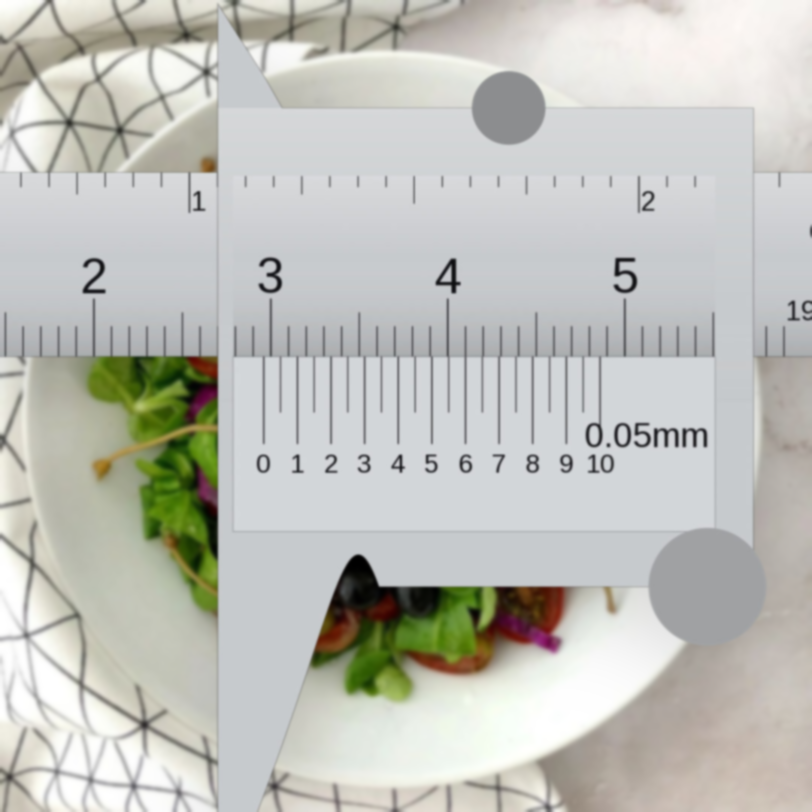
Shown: 29.6 mm
